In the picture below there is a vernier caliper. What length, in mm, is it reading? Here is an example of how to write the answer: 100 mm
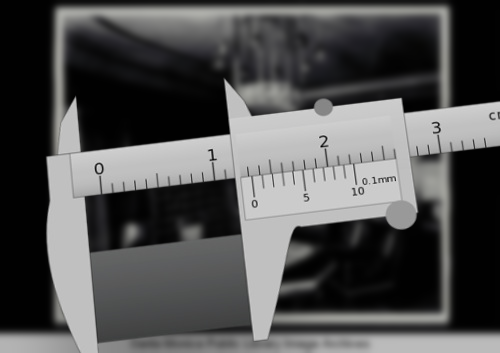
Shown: 13.3 mm
